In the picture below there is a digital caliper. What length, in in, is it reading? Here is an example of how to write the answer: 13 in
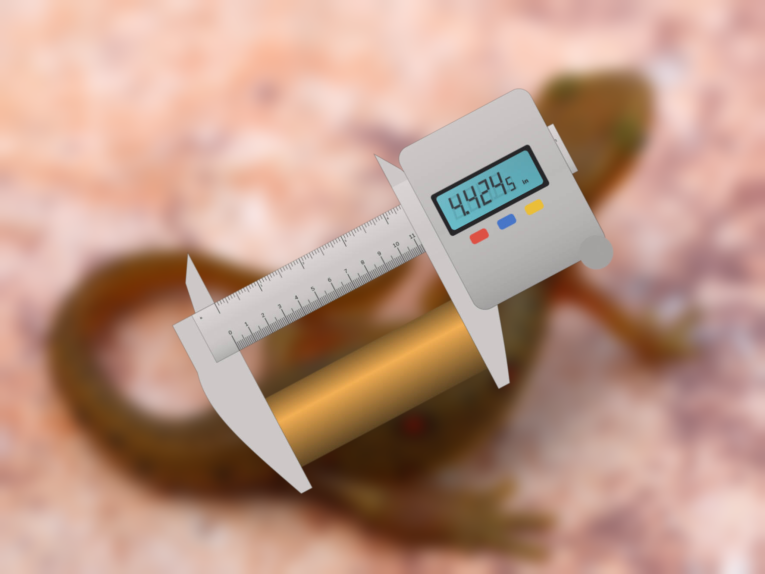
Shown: 4.4245 in
